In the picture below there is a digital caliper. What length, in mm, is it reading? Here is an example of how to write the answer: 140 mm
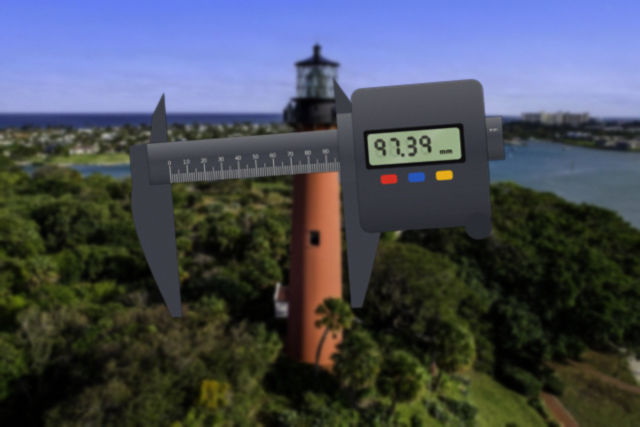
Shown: 97.39 mm
